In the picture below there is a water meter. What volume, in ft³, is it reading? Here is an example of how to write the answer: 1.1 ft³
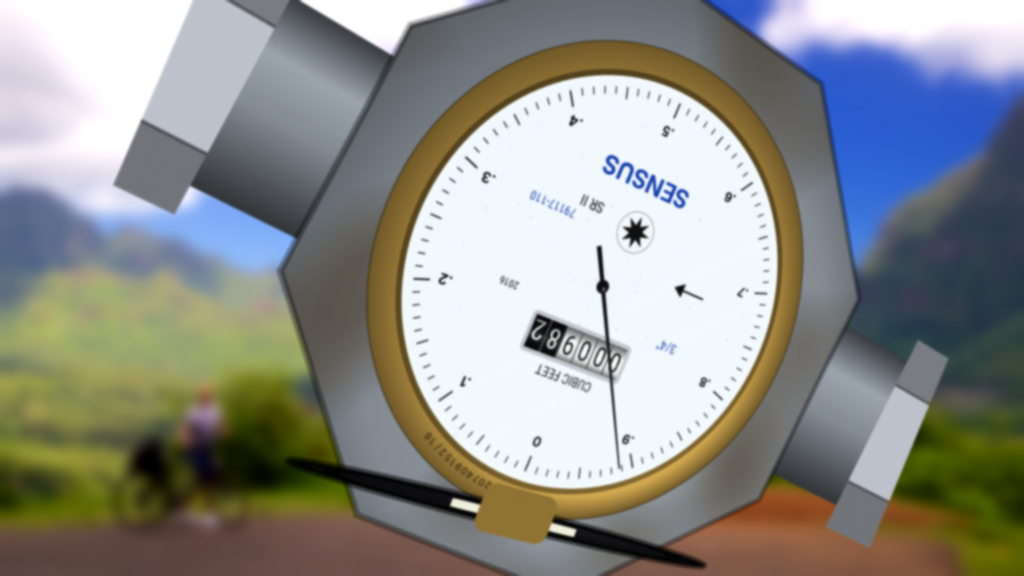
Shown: 981.91 ft³
